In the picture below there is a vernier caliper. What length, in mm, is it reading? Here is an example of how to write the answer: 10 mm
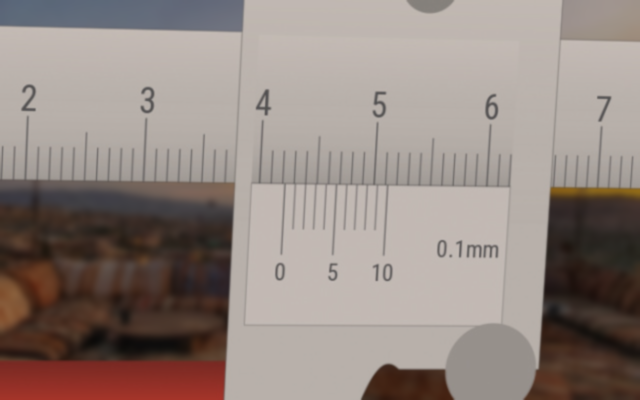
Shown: 42.2 mm
